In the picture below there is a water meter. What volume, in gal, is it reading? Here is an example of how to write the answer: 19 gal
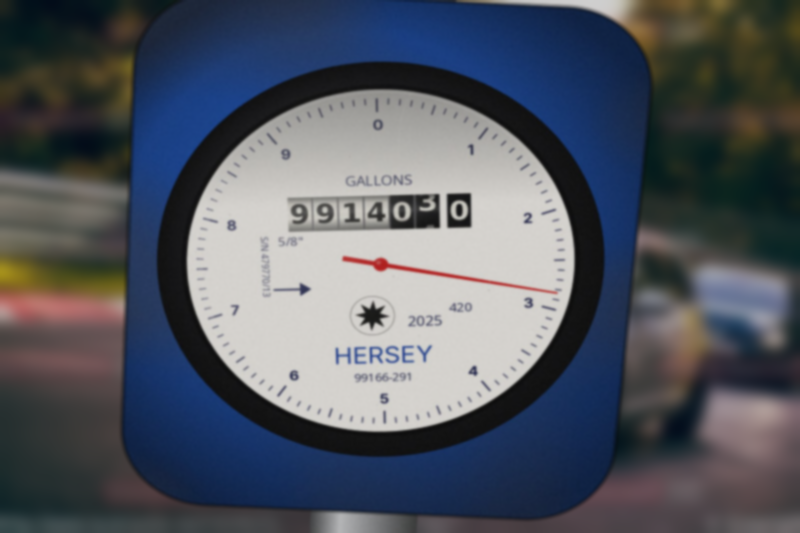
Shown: 9914032.8 gal
